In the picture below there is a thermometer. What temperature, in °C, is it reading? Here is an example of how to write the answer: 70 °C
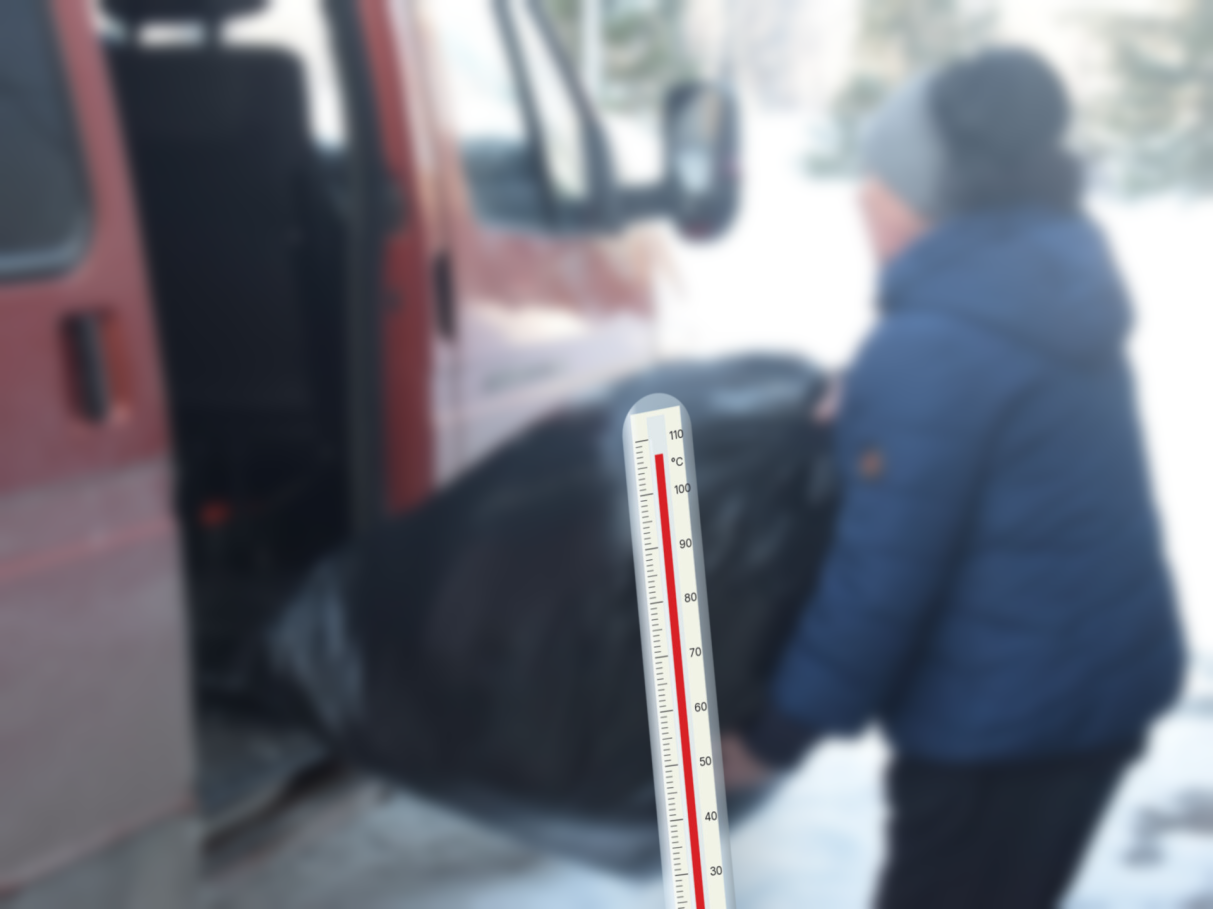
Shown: 107 °C
